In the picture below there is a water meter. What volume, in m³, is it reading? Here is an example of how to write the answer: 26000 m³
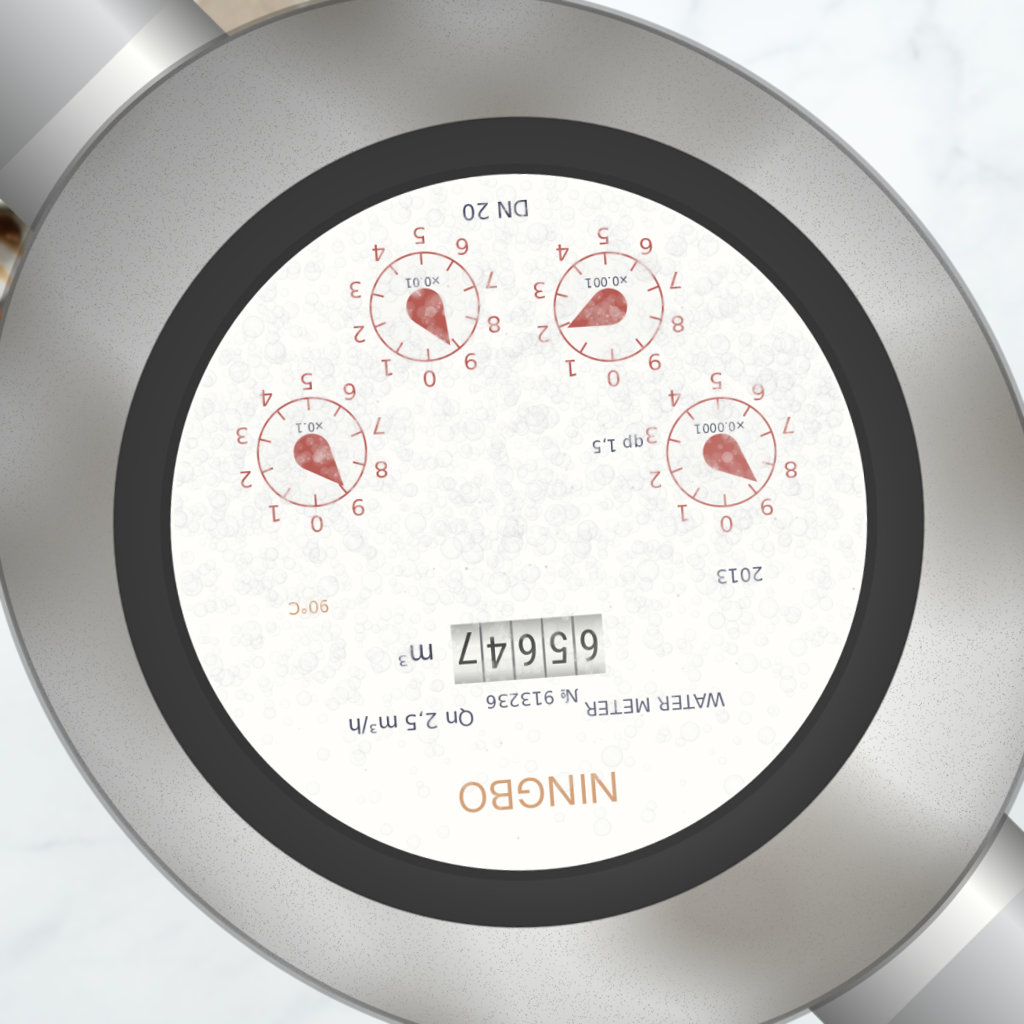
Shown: 65646.8918 m³
